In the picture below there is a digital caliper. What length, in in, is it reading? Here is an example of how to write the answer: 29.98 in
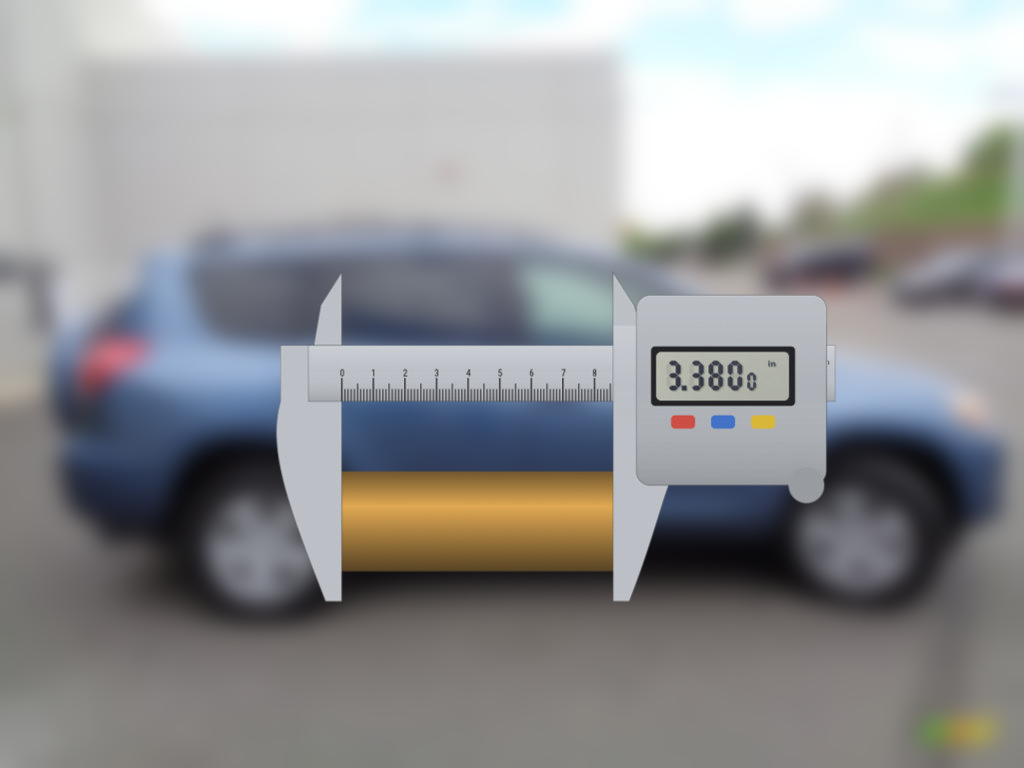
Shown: 3.3800 in
